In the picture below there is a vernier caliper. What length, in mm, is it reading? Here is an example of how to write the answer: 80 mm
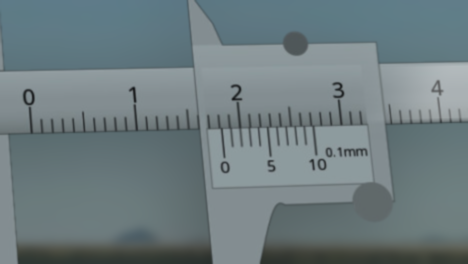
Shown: 18.2 mm
